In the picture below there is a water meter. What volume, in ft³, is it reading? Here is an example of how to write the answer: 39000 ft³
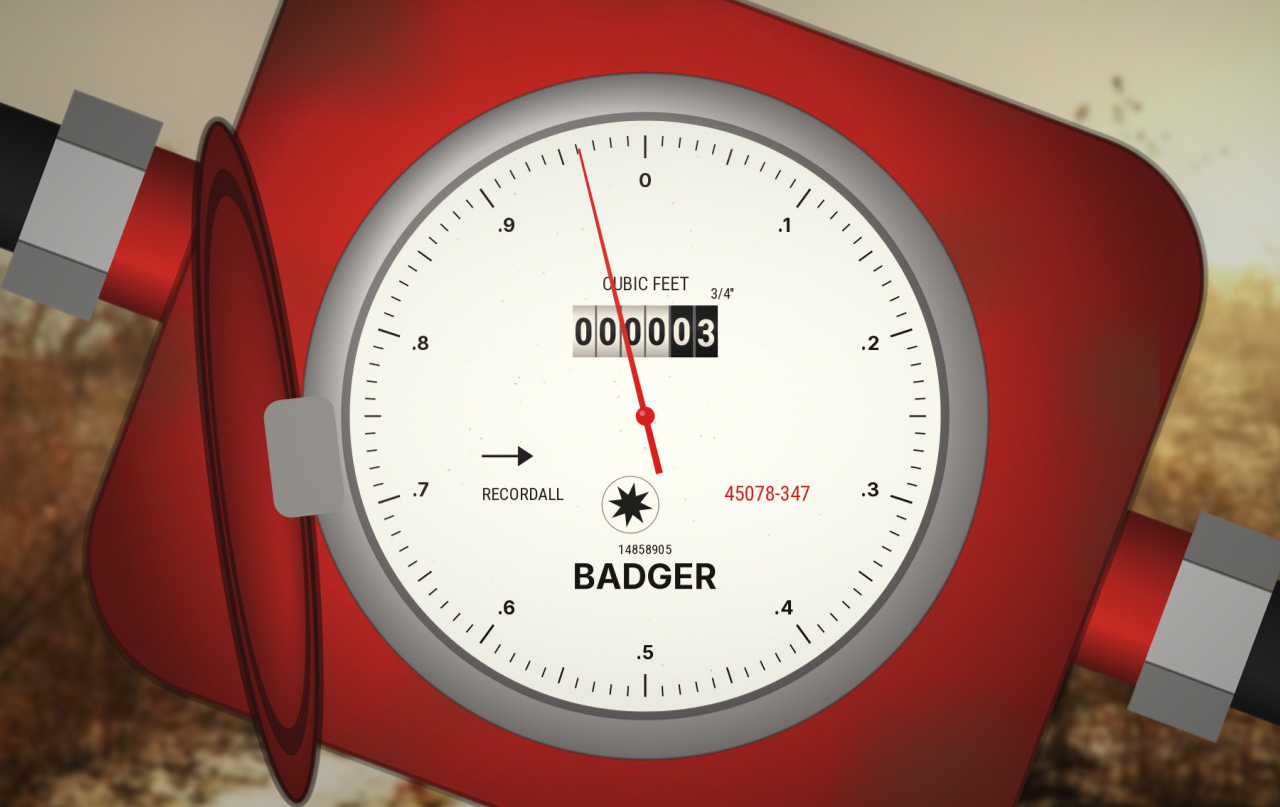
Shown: 2.96 ft³
